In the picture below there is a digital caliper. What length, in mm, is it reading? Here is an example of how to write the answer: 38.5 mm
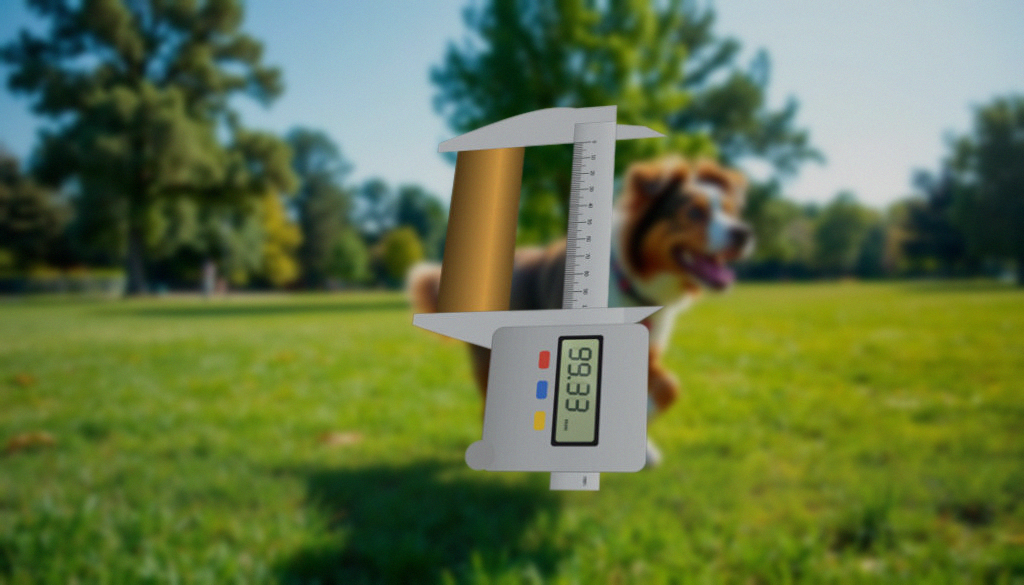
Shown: 99.33 mm
